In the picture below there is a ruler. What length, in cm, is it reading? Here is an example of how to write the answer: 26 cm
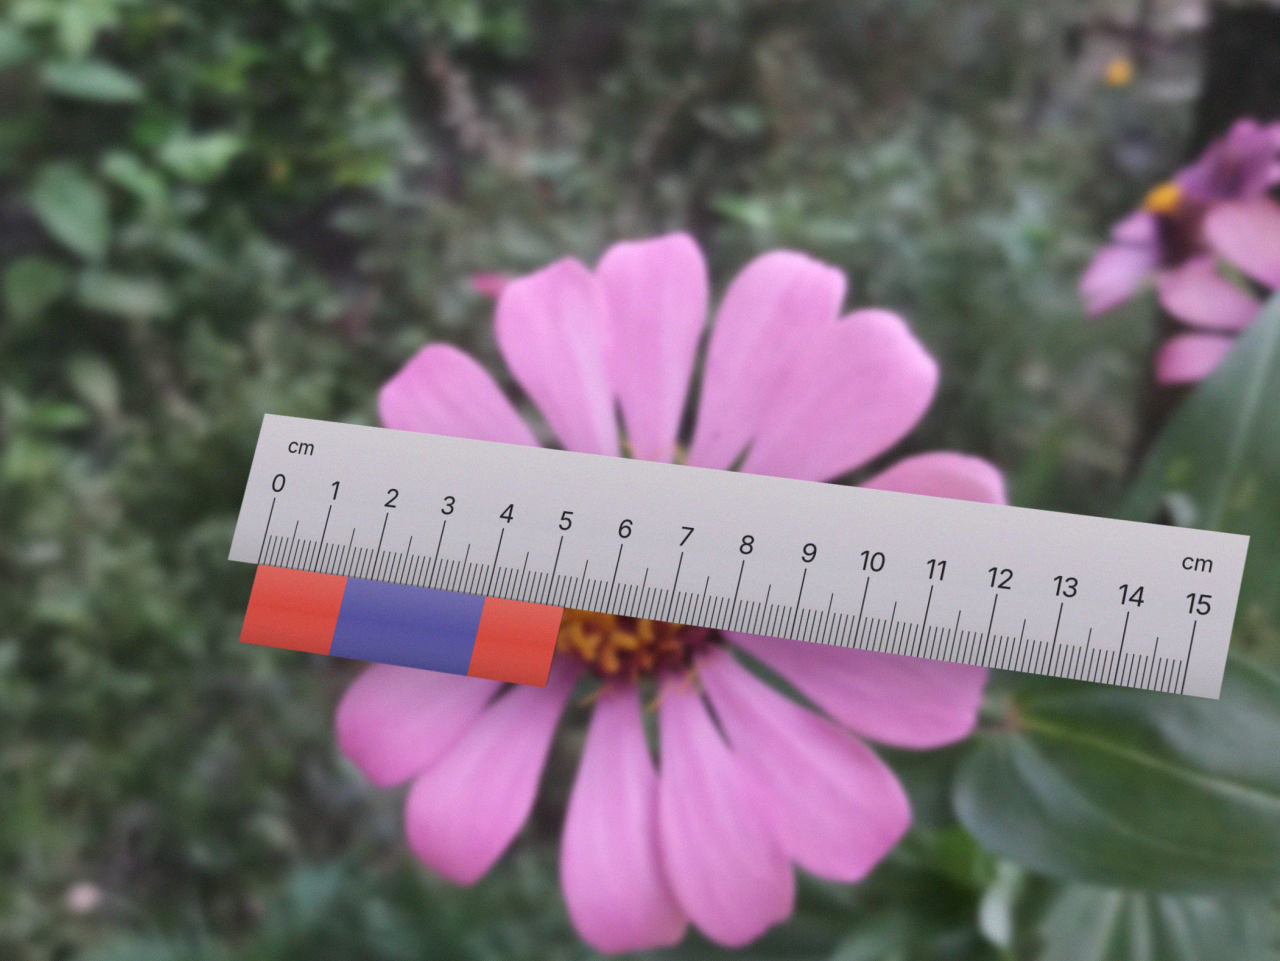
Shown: 5.3 cm
